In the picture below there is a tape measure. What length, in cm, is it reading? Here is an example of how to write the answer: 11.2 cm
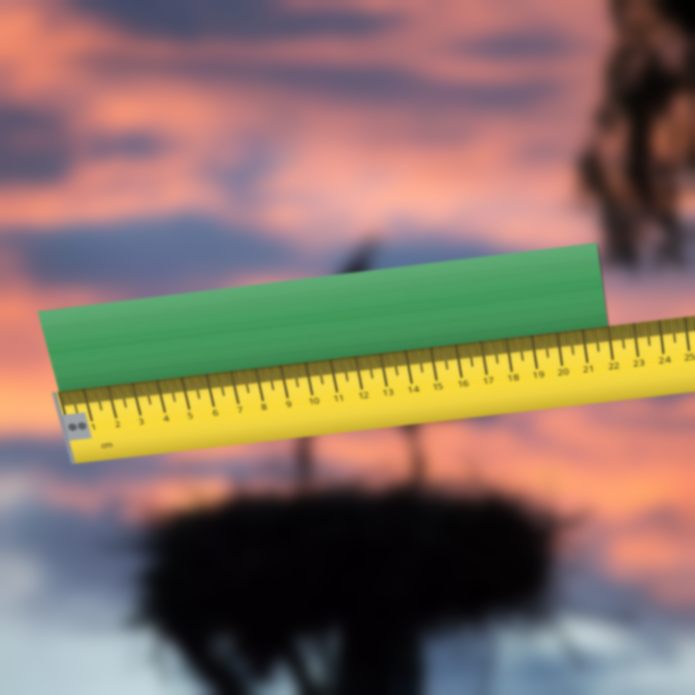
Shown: 22 cm
